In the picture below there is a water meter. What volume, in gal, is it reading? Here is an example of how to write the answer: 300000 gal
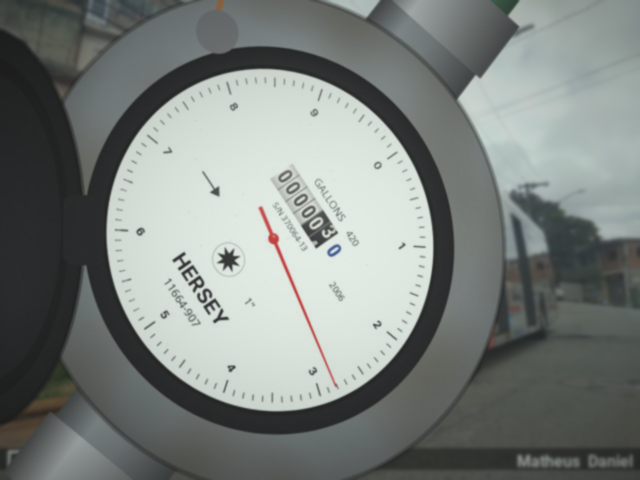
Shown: 32.8 gal
